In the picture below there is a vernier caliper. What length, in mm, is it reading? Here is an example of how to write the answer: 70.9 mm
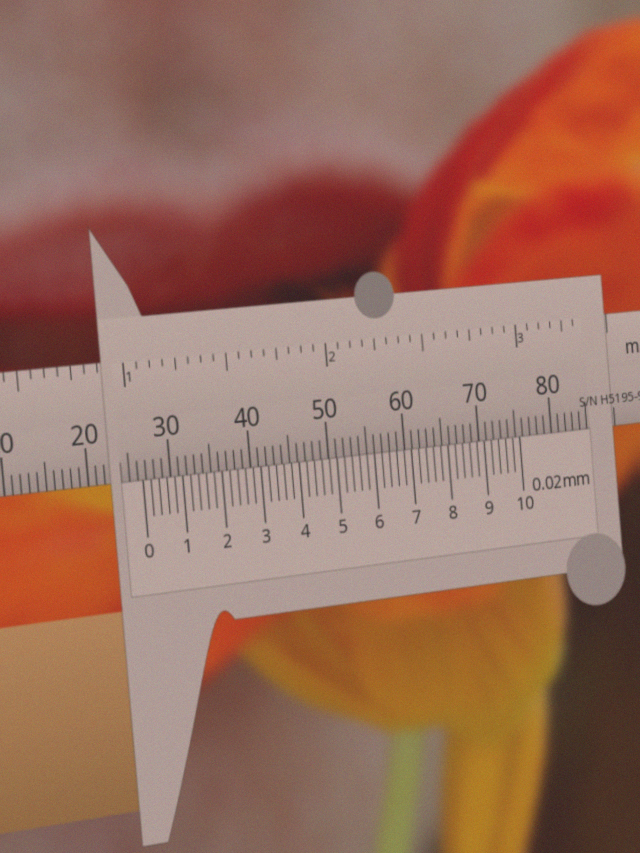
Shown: 26.6 mm
